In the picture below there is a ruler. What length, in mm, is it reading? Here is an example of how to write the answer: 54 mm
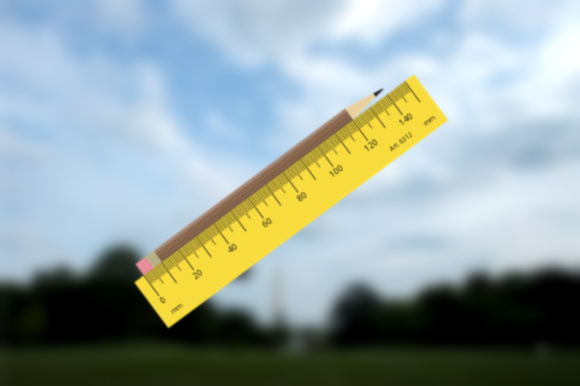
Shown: 140 mm
